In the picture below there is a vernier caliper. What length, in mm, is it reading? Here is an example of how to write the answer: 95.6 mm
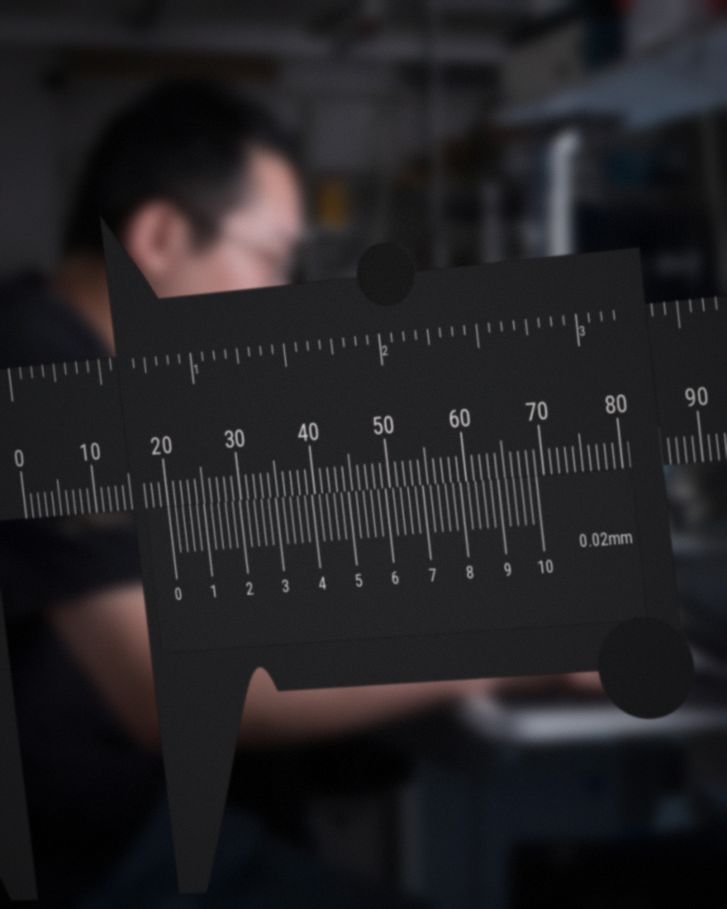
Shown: 20.0 mm
